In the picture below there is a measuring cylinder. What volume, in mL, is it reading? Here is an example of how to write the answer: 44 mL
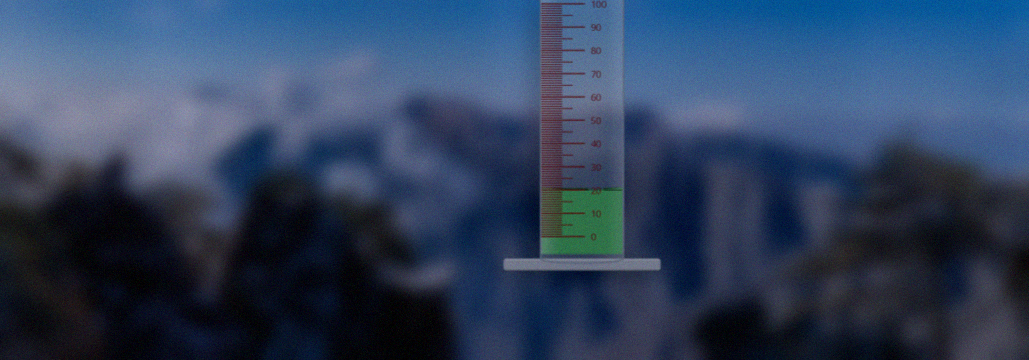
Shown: 20 mL
